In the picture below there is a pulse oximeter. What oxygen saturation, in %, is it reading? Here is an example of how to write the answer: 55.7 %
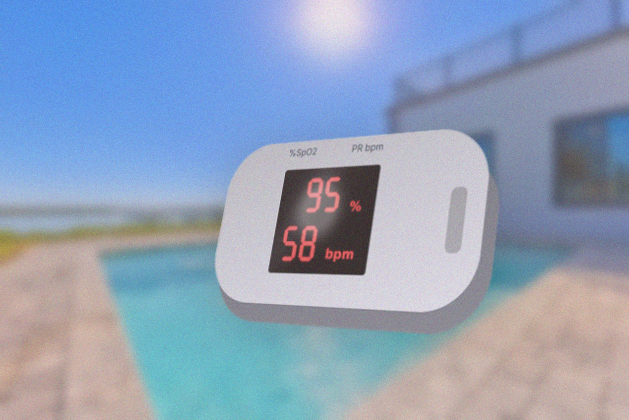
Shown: 95 %
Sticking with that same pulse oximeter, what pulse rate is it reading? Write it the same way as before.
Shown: 58 bpm
